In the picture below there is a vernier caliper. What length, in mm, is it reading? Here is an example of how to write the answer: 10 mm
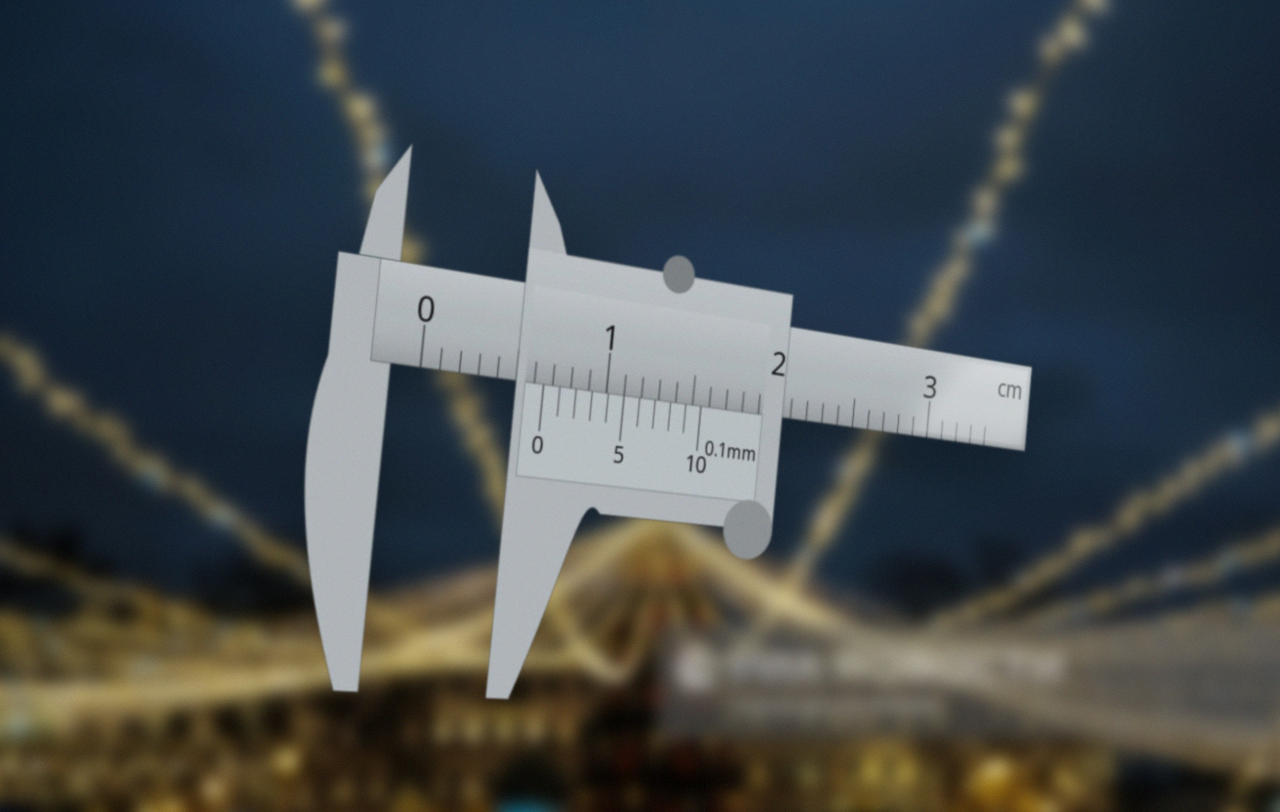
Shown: 6.5 mm
